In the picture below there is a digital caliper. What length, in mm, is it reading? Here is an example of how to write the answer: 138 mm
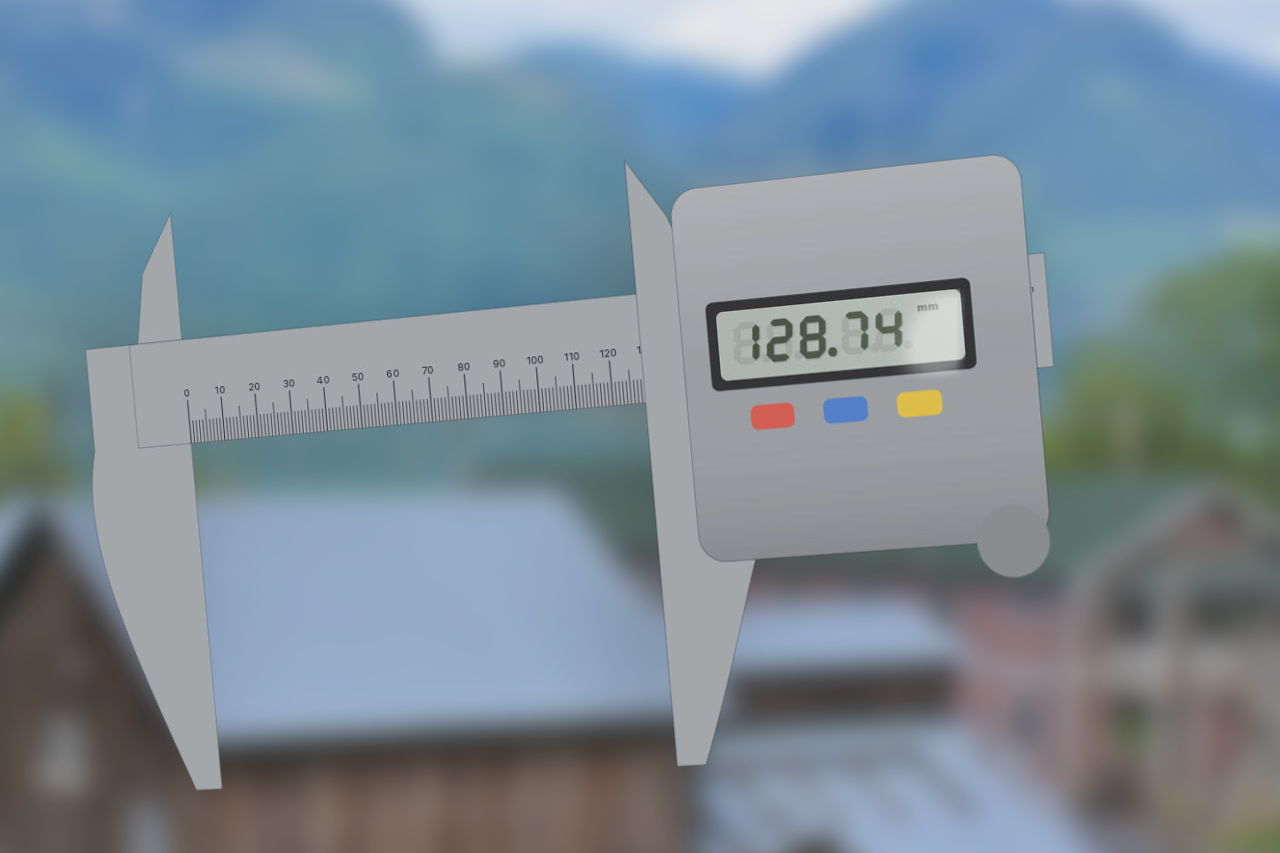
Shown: 128.74 mm
